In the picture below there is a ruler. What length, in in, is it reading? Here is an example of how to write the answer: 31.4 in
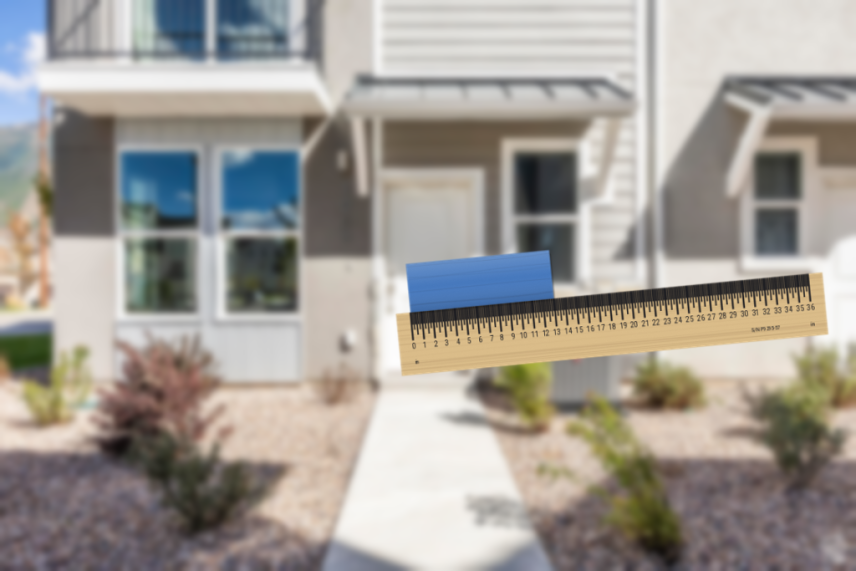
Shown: 13 in
